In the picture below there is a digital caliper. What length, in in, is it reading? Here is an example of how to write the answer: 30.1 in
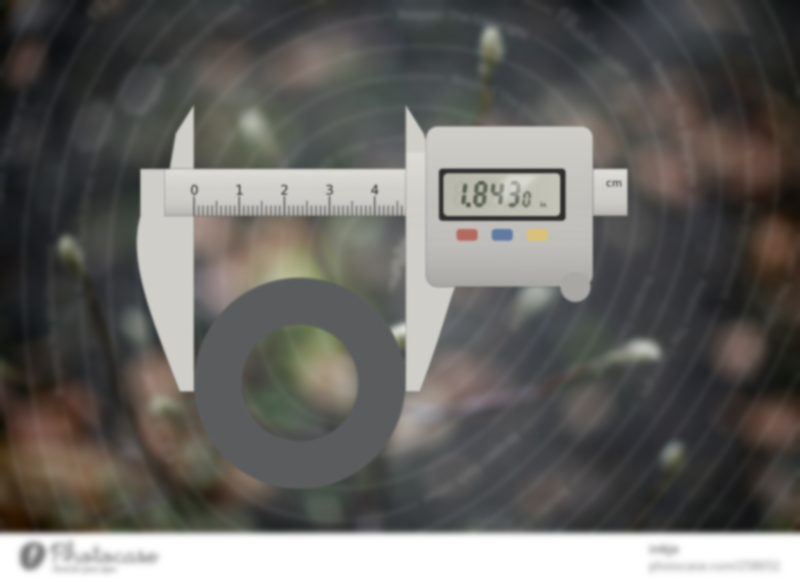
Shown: 1.8430 in
